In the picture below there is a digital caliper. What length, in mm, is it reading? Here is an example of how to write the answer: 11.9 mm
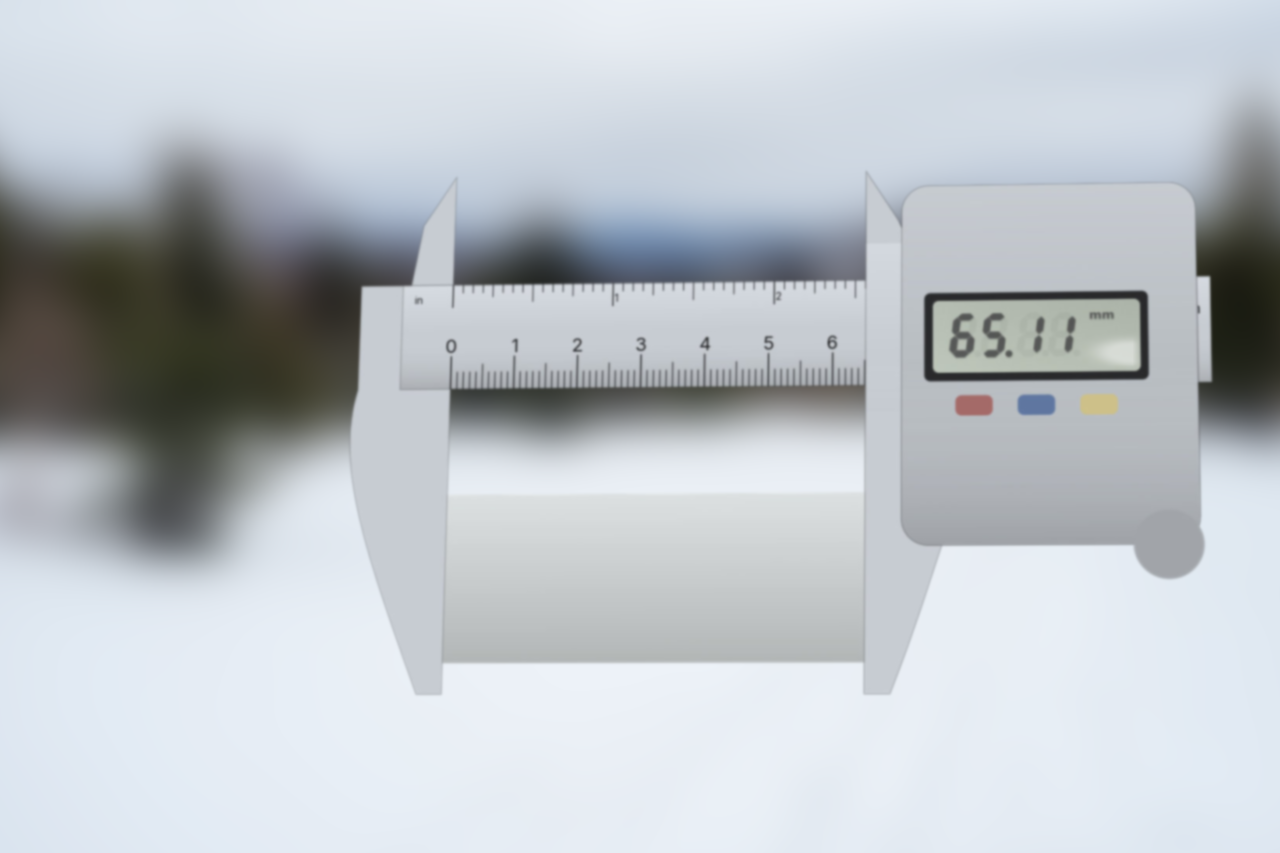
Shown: 65.11 mm
